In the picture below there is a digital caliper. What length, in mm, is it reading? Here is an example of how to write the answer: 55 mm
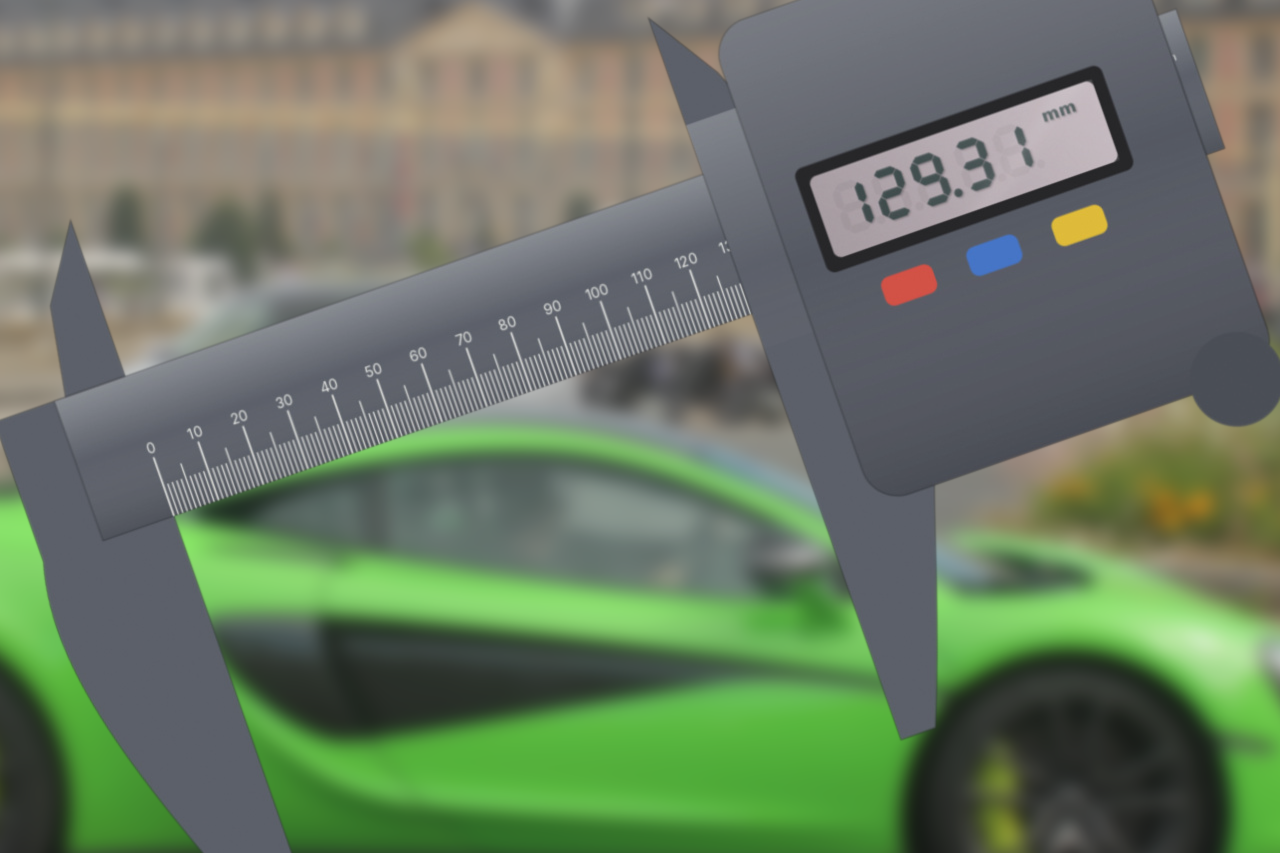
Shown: 129.31 mm
